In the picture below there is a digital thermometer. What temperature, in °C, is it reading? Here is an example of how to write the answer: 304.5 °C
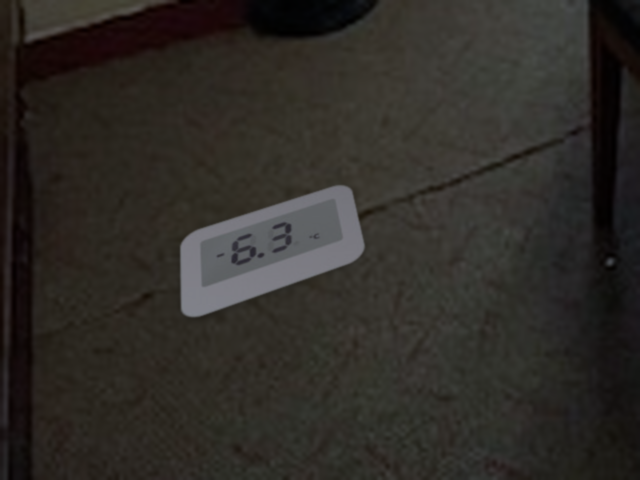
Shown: -6.3 °C
